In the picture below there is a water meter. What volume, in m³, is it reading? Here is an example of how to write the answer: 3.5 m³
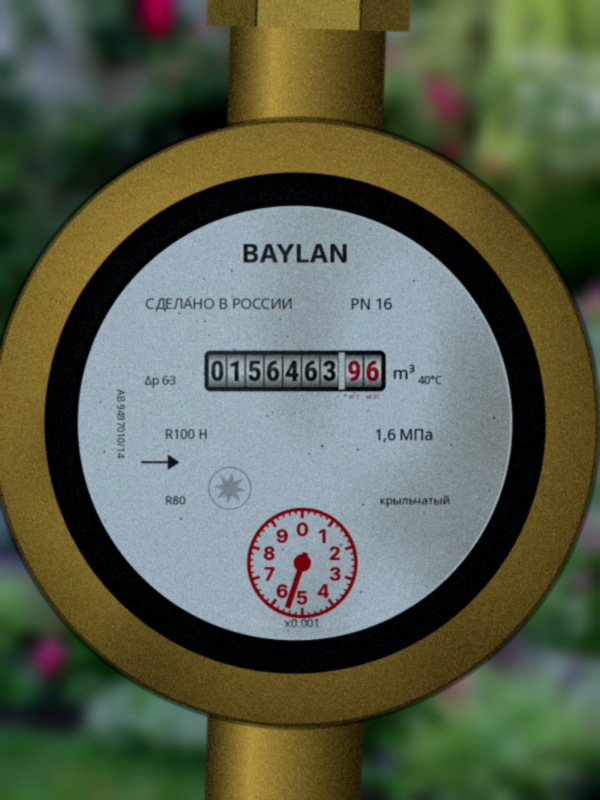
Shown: 156463.965 m³
